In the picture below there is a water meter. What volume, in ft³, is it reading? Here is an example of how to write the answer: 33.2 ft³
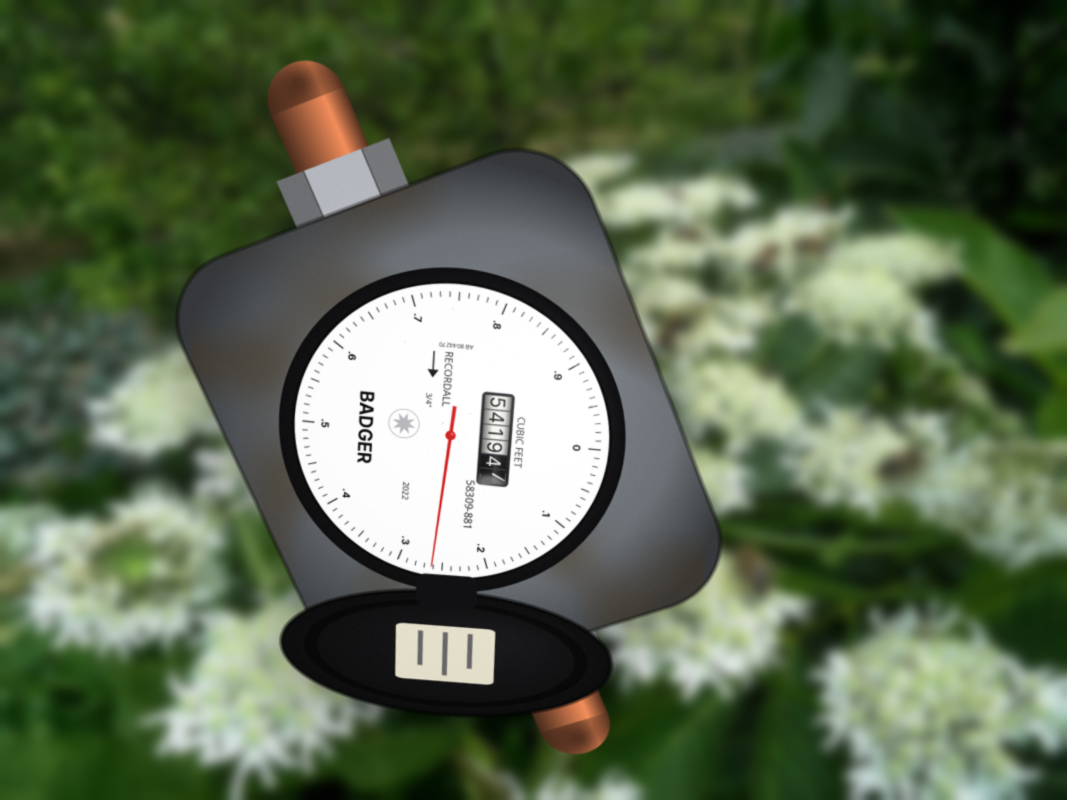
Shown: 541947.26 ft³
